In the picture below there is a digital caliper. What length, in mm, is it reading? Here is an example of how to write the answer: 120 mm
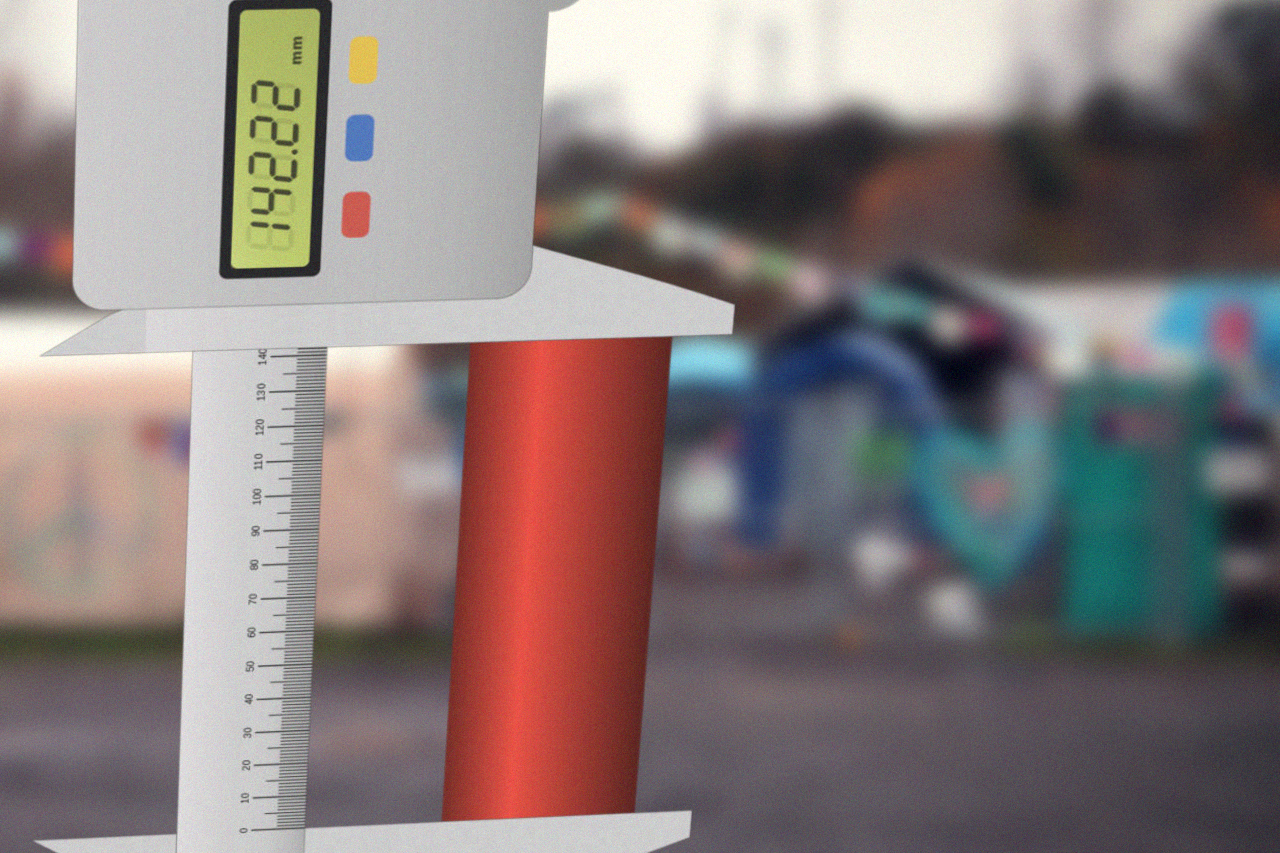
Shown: 142.22 mm
